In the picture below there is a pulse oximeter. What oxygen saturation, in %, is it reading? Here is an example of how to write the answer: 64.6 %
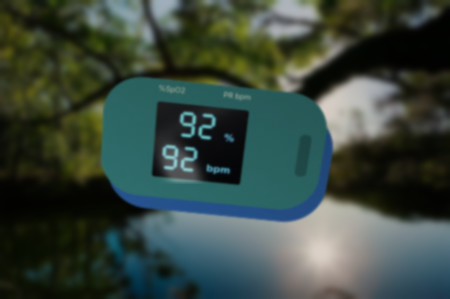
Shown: 92 %
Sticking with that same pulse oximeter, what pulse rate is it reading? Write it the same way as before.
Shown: 92 bpm
